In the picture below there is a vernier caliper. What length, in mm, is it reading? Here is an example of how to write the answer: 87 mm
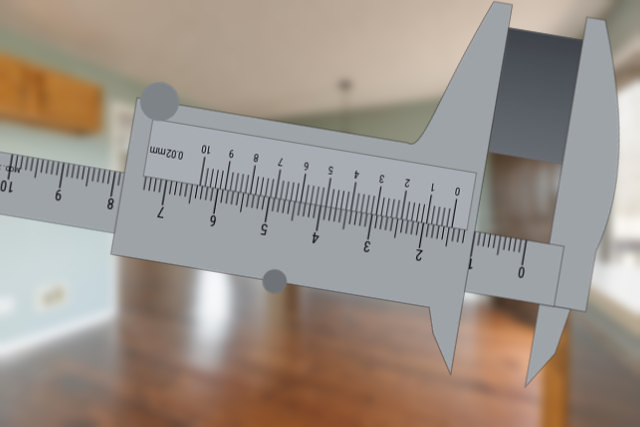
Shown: 14.5 mm
